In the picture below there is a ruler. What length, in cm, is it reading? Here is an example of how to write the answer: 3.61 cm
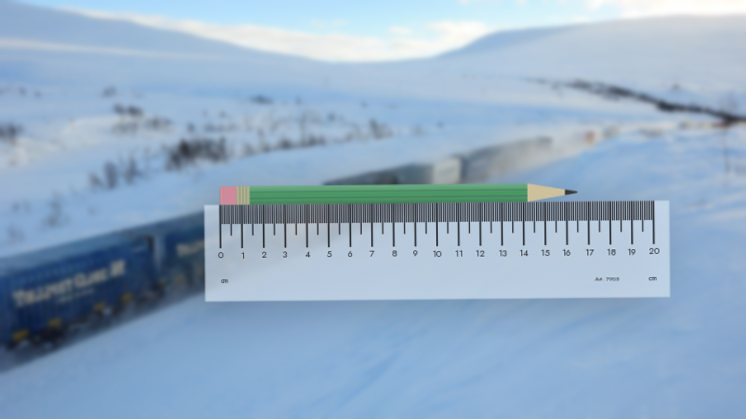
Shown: 16.5 cm
